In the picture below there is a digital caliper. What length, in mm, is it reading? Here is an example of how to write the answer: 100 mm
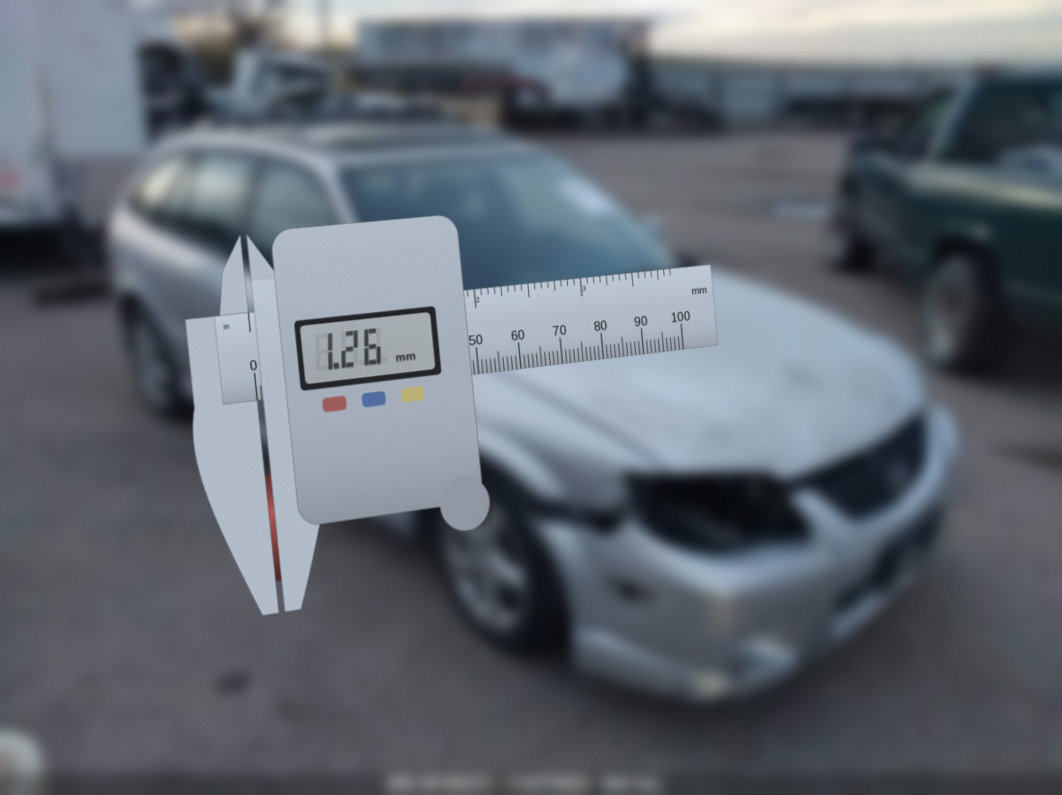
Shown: 1.26 mm
